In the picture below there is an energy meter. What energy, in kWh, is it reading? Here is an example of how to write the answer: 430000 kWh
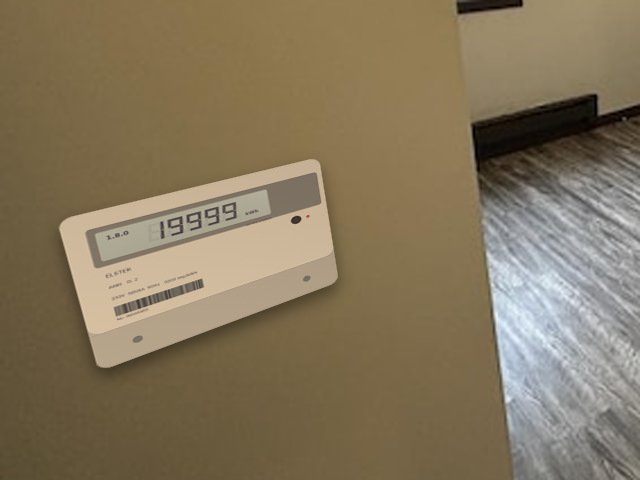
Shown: 19999 kWh
